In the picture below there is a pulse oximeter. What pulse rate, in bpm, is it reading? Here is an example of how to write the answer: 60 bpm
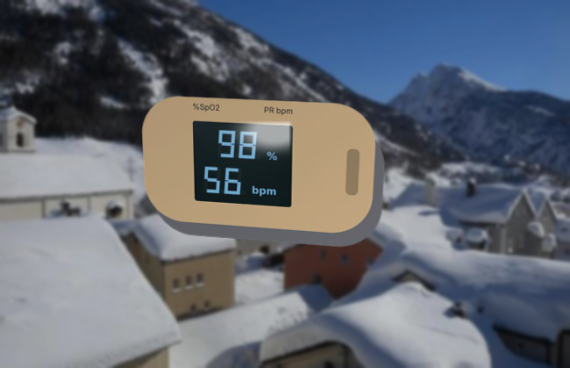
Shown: 56 bpm
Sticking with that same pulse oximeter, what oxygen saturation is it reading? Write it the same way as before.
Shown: 98 %
